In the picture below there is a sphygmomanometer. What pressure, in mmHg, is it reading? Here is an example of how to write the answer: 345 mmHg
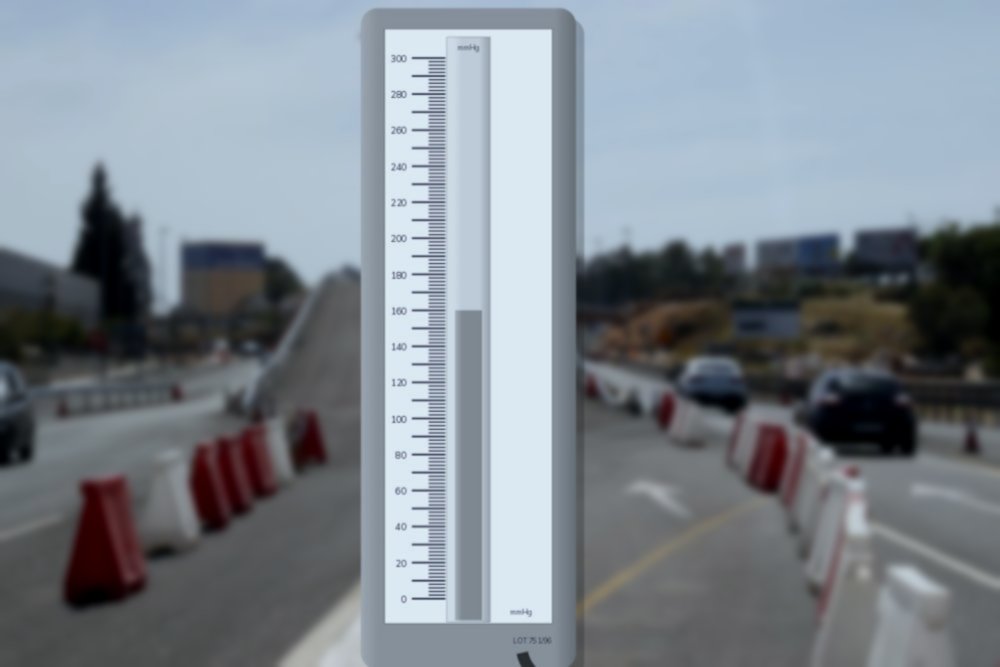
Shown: 160 mmHg
